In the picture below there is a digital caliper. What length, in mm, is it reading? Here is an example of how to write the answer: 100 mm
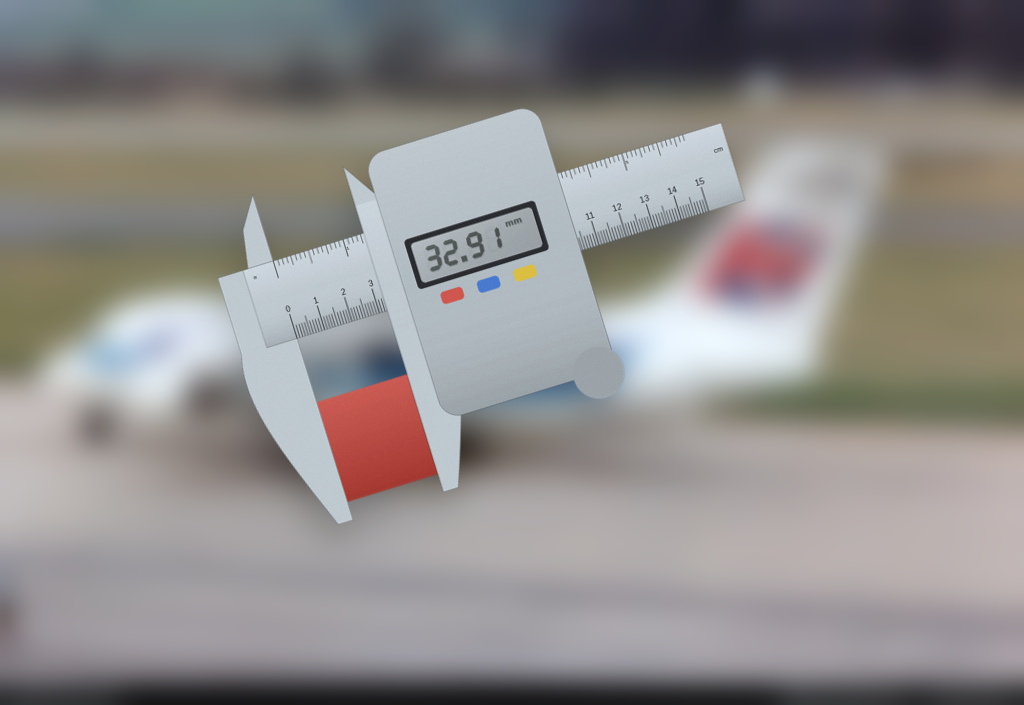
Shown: 32.91 mm
